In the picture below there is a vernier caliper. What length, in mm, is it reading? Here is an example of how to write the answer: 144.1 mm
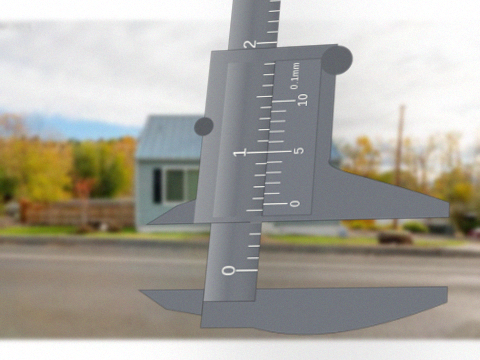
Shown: 5.5 mm
